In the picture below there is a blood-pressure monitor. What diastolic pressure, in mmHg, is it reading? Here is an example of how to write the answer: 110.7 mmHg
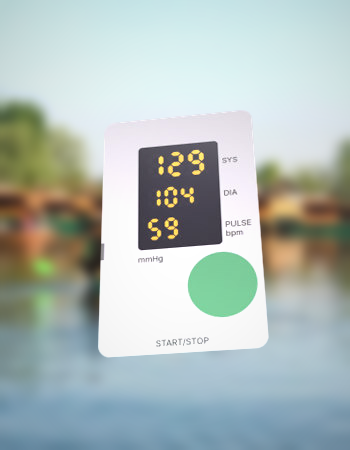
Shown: 104 mmHg
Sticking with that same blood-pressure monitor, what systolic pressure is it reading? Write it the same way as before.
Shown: 129 mmHg
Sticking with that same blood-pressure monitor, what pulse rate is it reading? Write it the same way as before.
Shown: 59 bpm
